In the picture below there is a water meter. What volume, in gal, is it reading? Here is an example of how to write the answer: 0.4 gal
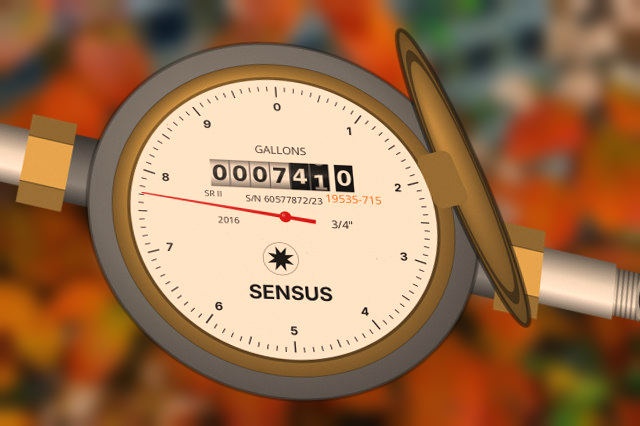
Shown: 7407.7 gal
